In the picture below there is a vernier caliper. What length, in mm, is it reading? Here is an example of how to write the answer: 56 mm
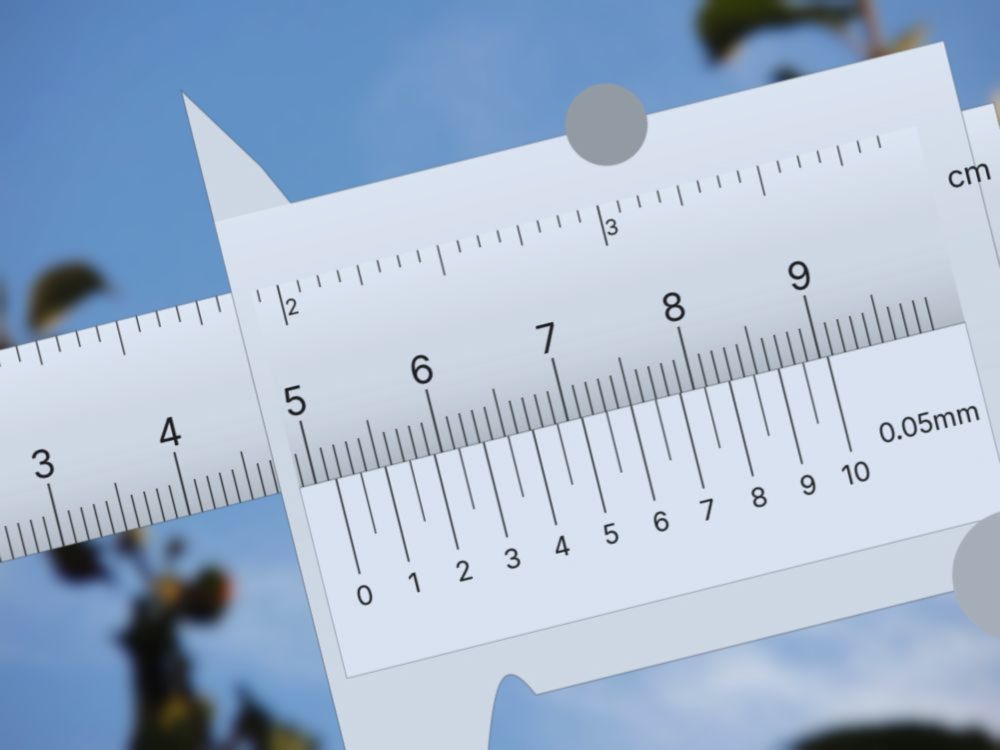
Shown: 51.6 mm
